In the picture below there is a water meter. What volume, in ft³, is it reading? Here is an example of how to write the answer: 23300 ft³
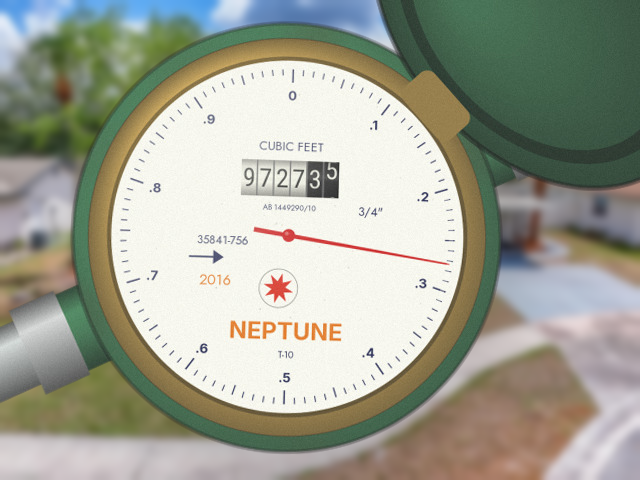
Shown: 972735.27 ft³
